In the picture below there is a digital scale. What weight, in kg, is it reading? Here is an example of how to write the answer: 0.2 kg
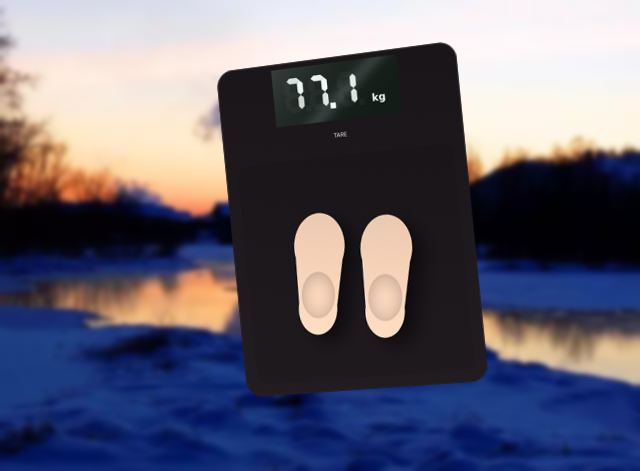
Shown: 77.1 kg
